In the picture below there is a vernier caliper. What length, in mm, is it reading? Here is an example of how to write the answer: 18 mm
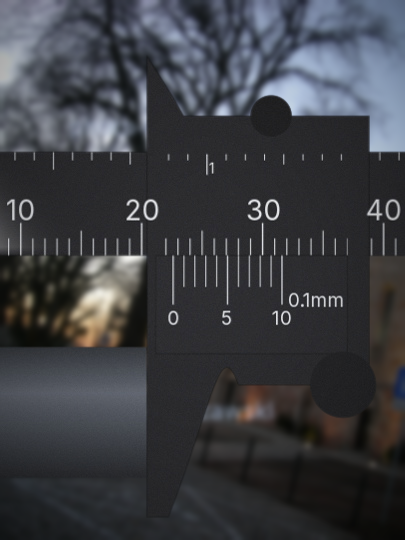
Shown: 22.6 mm
